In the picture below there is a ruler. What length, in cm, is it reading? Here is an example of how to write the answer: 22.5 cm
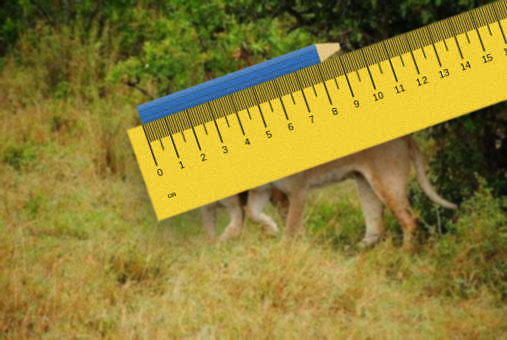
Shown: 9.5 cm
